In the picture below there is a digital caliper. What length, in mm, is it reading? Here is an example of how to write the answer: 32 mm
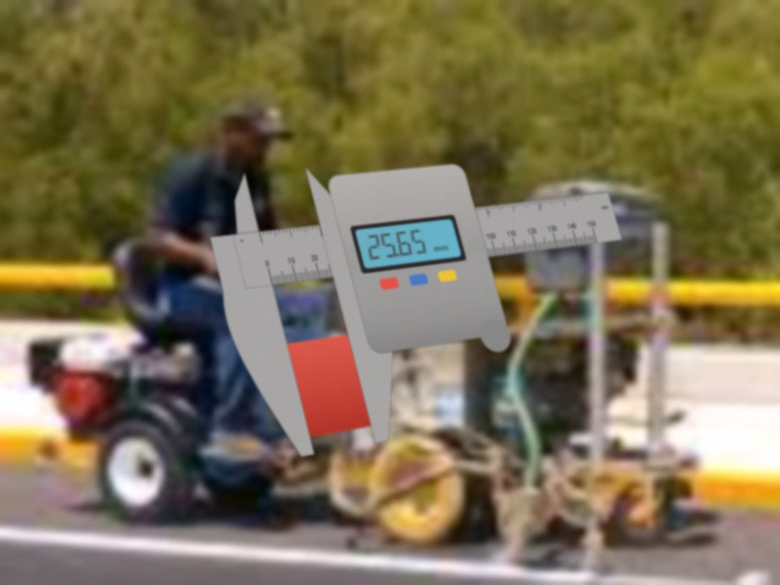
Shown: 25.65 mm
